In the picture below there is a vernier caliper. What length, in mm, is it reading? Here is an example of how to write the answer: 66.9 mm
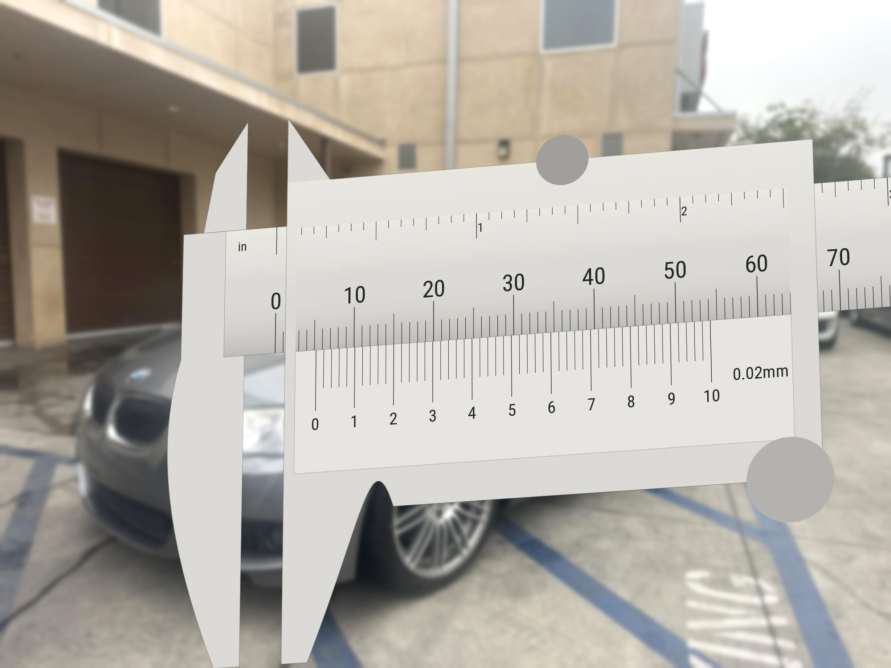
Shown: 5.2 mm
